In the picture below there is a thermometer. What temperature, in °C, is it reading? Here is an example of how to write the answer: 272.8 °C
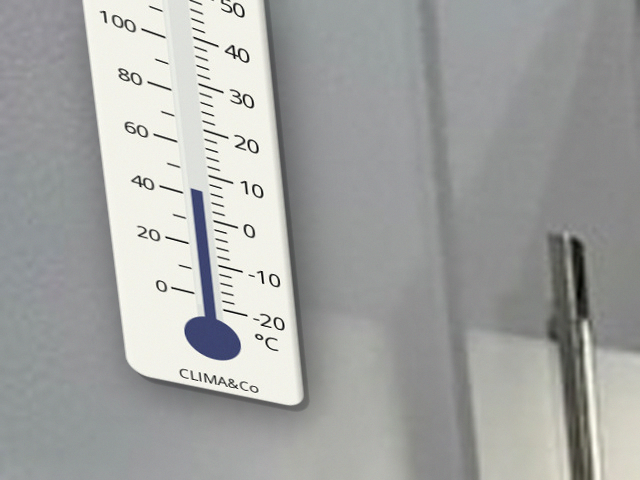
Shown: 6 °C
